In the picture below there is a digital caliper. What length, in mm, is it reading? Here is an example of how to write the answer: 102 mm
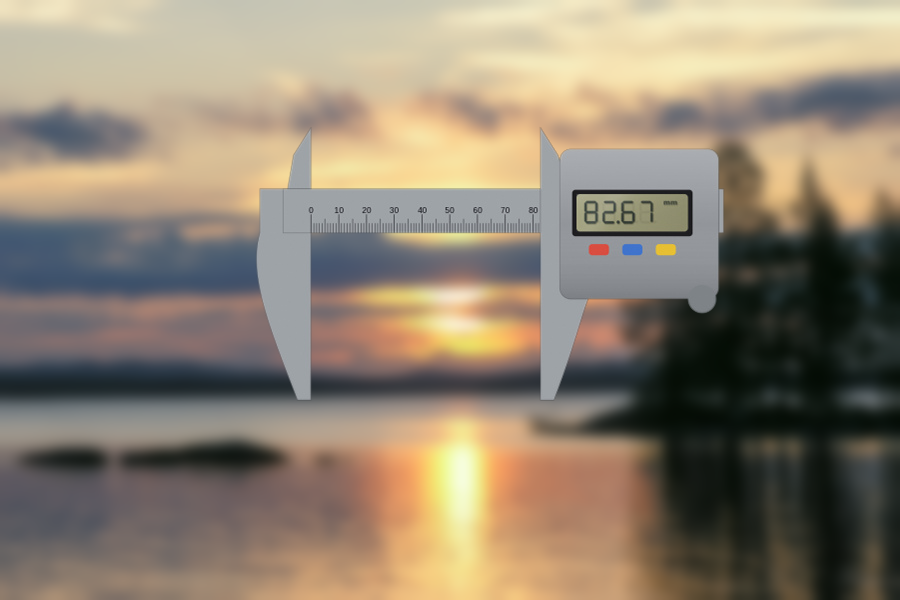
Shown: 82.67 mm
